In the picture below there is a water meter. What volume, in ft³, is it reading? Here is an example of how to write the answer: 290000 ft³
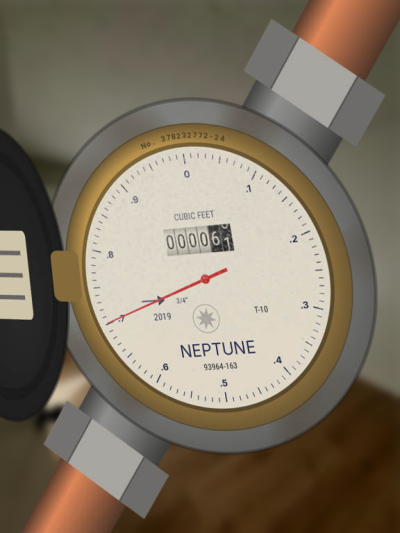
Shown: 60.70 ft³
